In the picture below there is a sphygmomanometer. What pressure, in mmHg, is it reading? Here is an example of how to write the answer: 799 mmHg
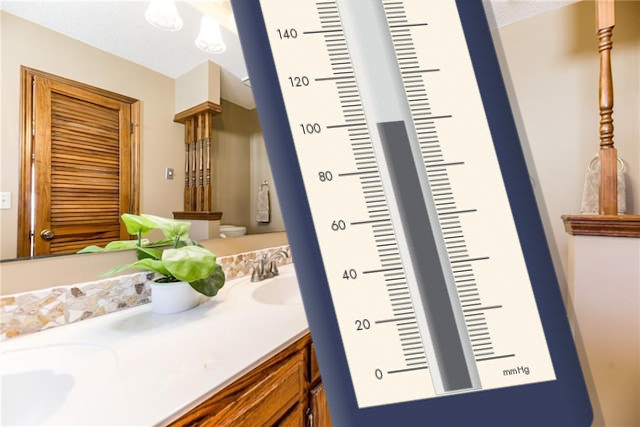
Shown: 100 mmHg
